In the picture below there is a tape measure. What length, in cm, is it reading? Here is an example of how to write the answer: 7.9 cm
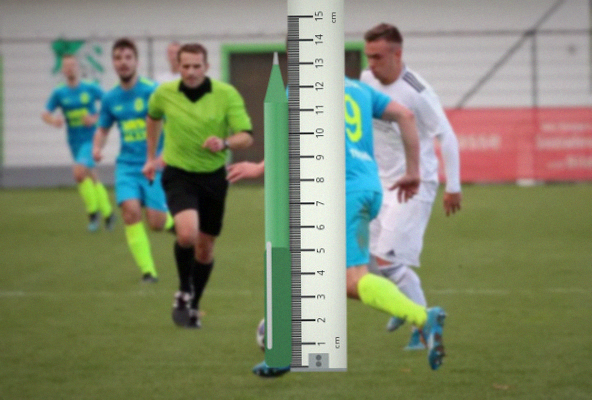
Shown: 13.5 cm
